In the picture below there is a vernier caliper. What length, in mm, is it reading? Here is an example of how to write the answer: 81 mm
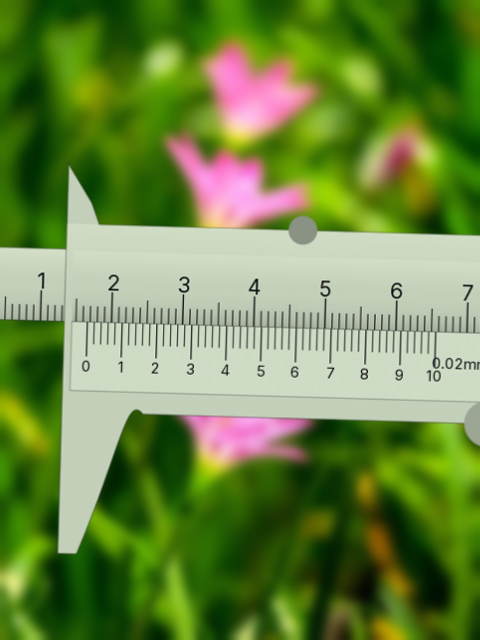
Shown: 16.6 mm
